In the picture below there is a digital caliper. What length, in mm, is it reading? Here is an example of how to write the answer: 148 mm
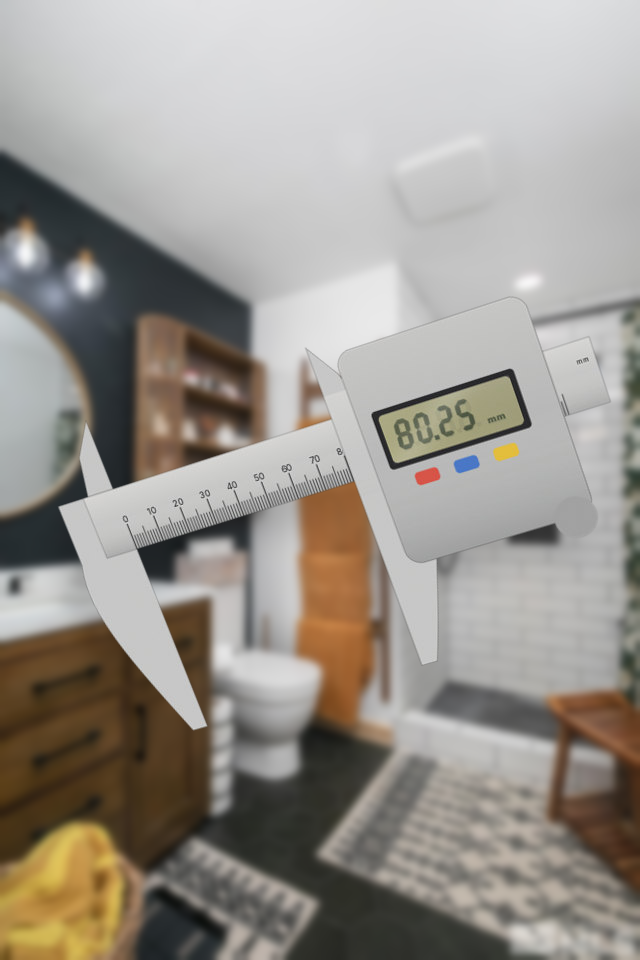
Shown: 80.25 mm
